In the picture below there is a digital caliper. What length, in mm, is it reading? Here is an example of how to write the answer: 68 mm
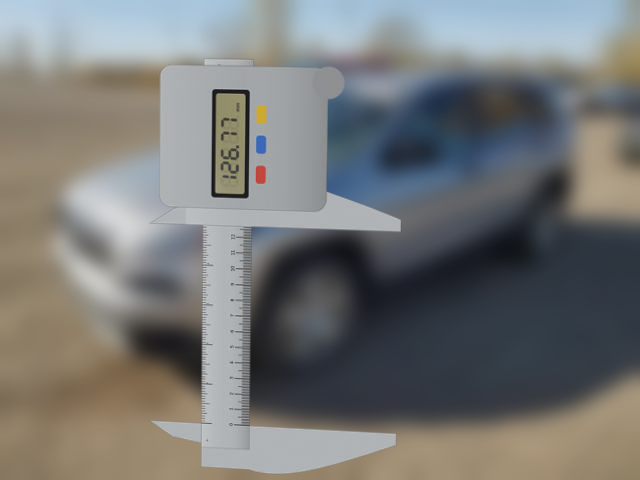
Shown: 126.77 mm
